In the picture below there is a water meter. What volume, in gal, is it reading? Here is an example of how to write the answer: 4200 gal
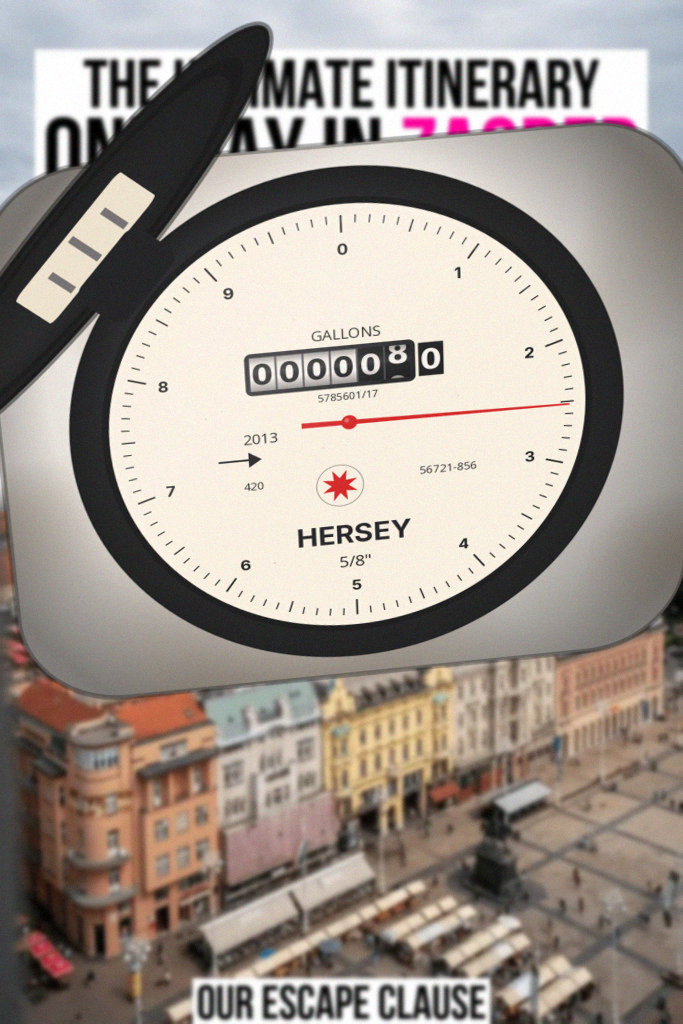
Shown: 82.5 gal
